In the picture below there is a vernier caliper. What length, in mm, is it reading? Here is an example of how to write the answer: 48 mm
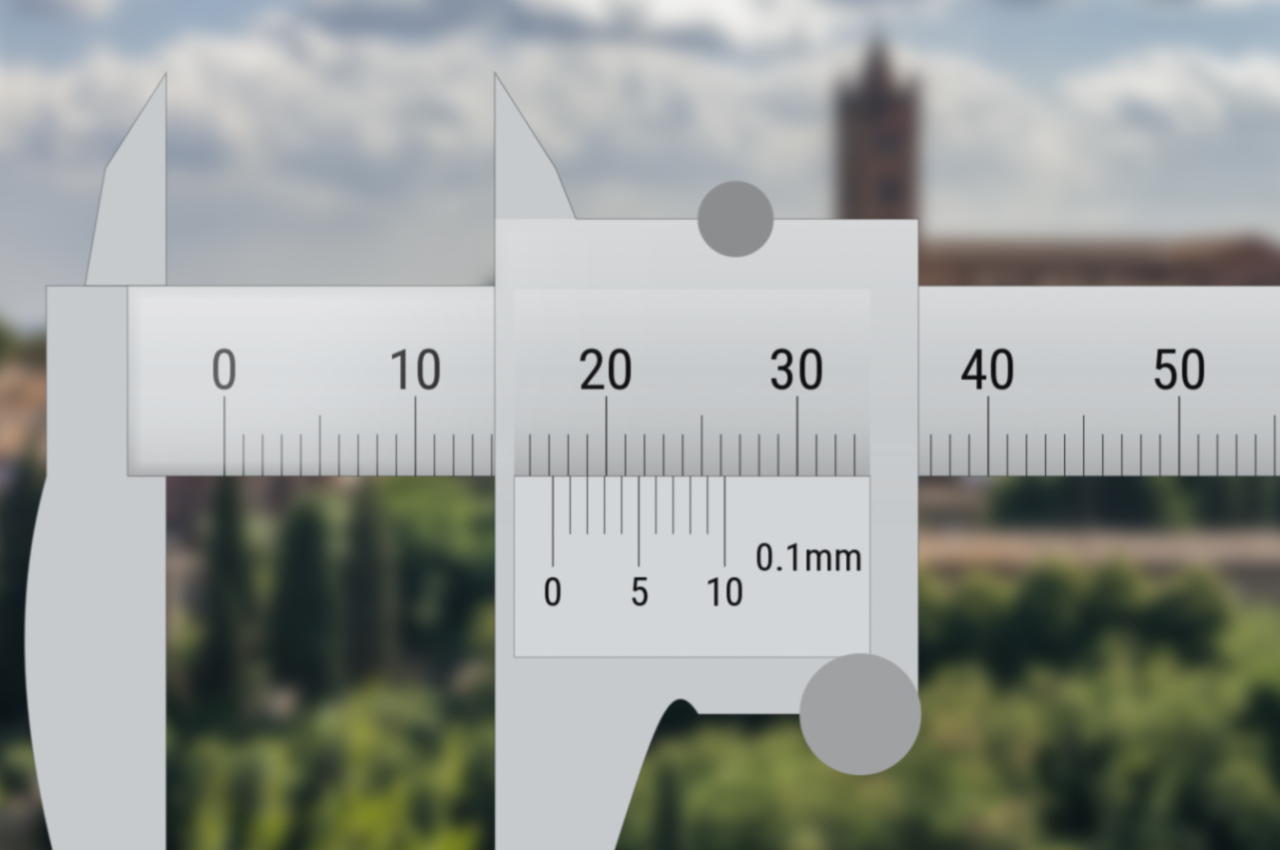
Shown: 17.2 mm
